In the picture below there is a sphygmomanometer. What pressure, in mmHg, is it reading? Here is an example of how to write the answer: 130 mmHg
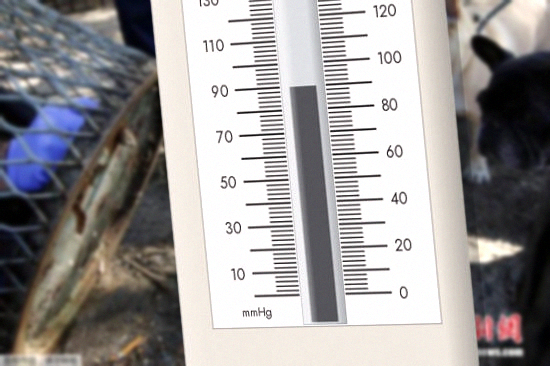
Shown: 90 mmHg
